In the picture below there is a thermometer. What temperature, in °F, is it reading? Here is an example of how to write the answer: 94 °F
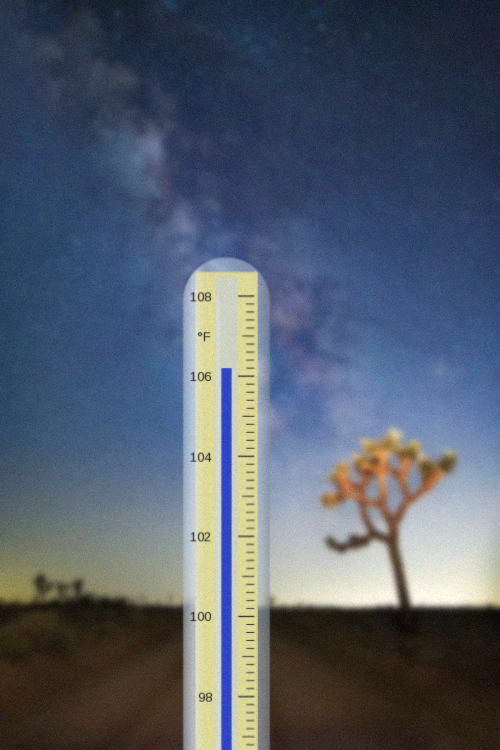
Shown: 106.2 °F
